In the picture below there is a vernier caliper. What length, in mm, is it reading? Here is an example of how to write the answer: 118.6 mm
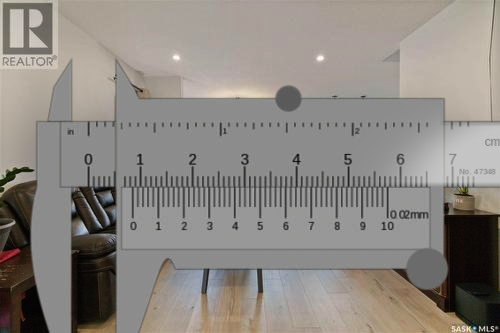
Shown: 8.5 mm
